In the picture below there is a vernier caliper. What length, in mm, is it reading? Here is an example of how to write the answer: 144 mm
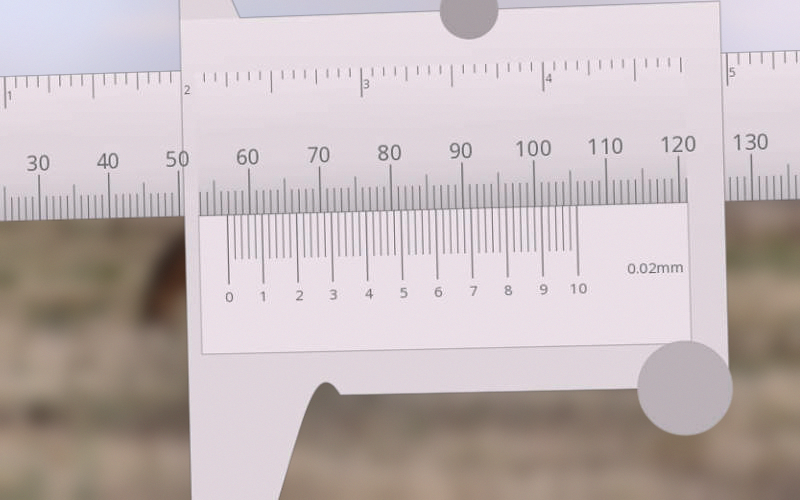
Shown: 56.8 mm
